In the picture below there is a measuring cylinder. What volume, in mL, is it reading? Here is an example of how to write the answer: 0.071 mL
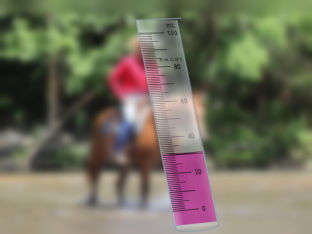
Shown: 30 mL
